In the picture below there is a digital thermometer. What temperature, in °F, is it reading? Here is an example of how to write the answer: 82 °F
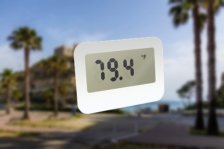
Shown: 79.4 °F
